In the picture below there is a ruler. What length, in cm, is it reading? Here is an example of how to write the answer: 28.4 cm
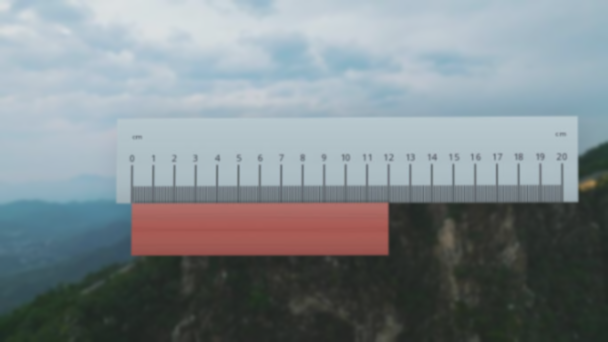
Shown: 12 cm
